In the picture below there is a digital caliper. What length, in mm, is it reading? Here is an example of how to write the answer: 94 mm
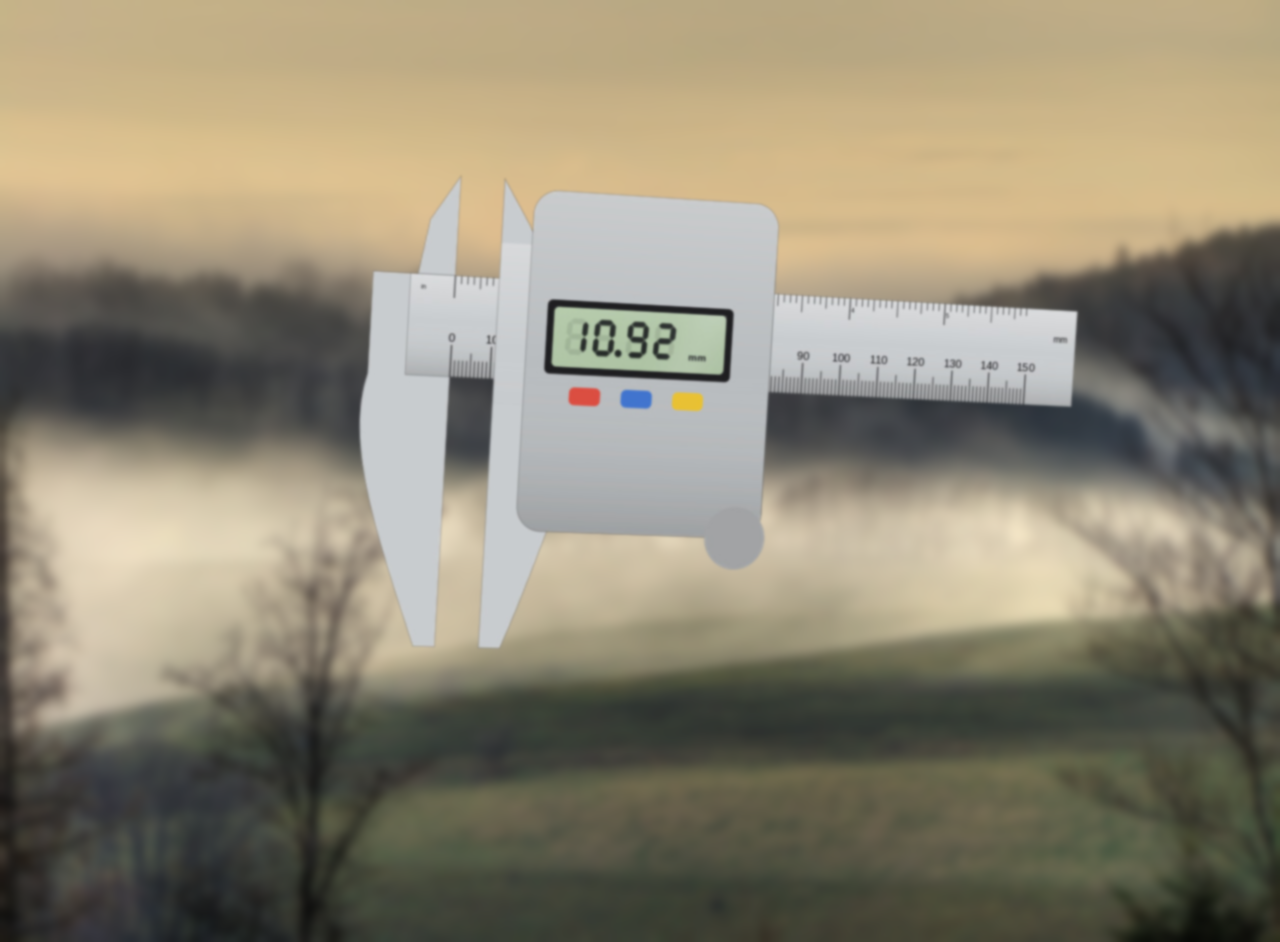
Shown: 10.92 mm
